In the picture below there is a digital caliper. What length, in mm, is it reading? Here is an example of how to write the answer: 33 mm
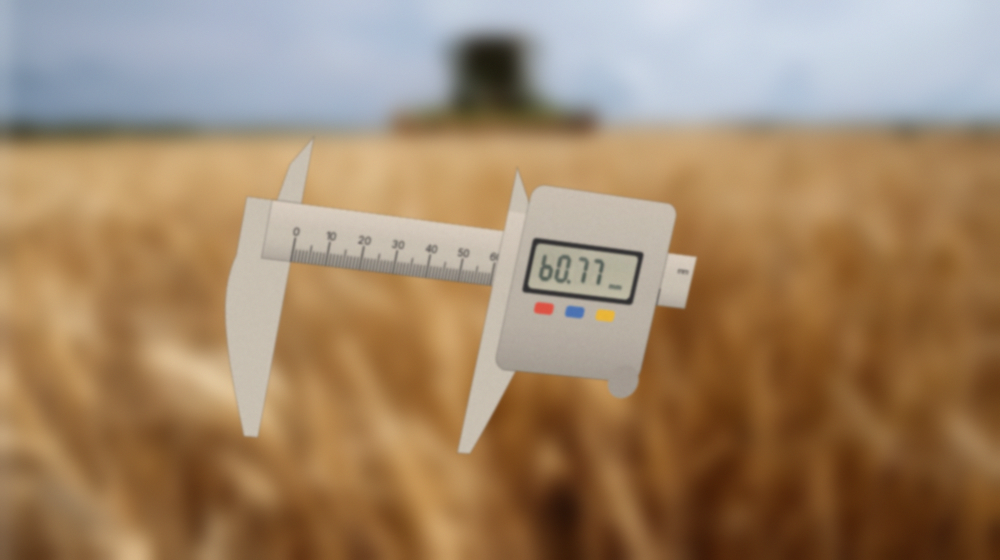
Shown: 60.77 mm
